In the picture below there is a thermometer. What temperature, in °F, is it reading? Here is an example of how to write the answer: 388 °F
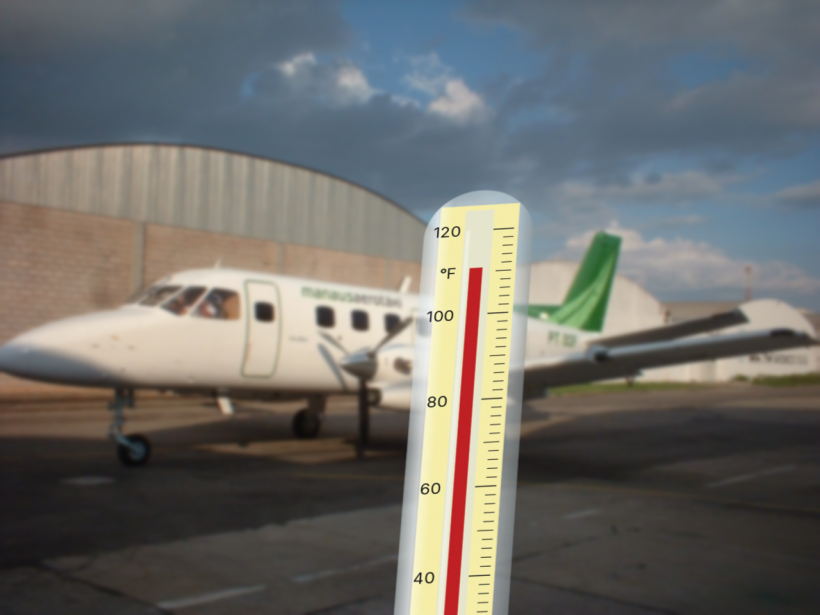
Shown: 111 °F
